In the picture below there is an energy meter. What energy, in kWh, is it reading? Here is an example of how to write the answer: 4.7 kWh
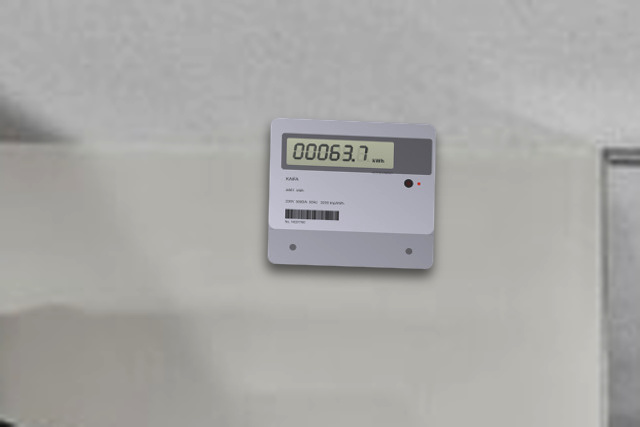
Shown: 63.7 kWh
